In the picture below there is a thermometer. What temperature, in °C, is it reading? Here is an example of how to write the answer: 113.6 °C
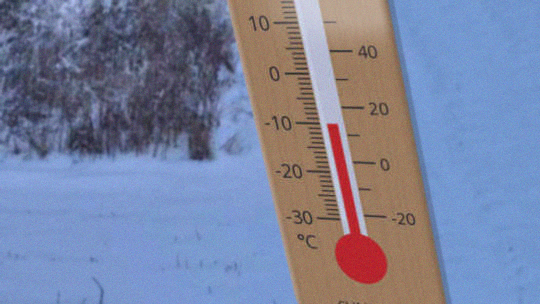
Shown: -10 °C
